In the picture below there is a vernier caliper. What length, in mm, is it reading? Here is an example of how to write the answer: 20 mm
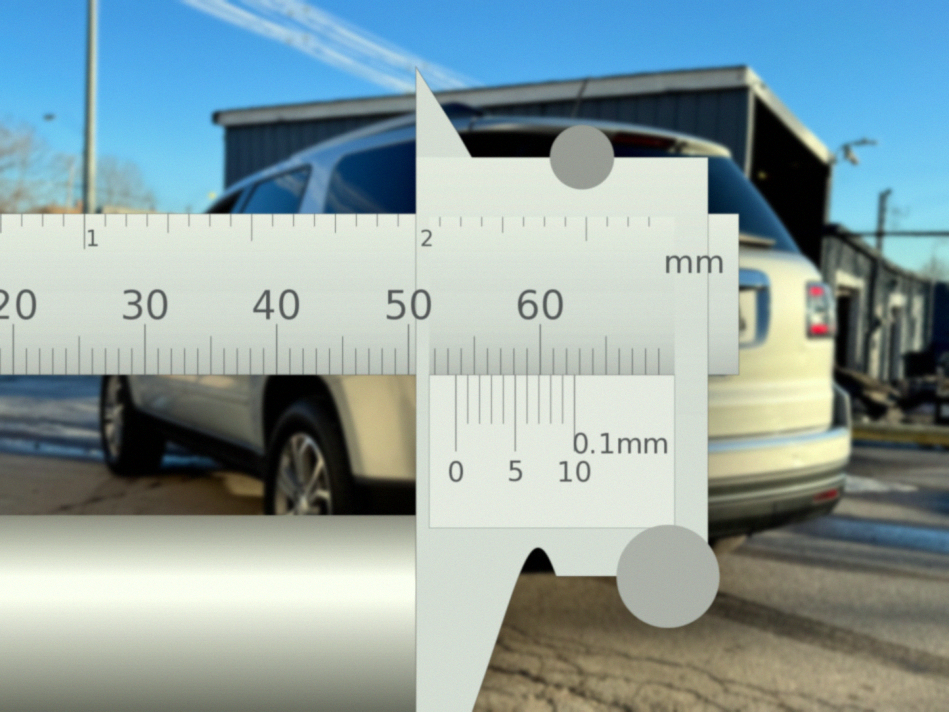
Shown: 53.6 mm
